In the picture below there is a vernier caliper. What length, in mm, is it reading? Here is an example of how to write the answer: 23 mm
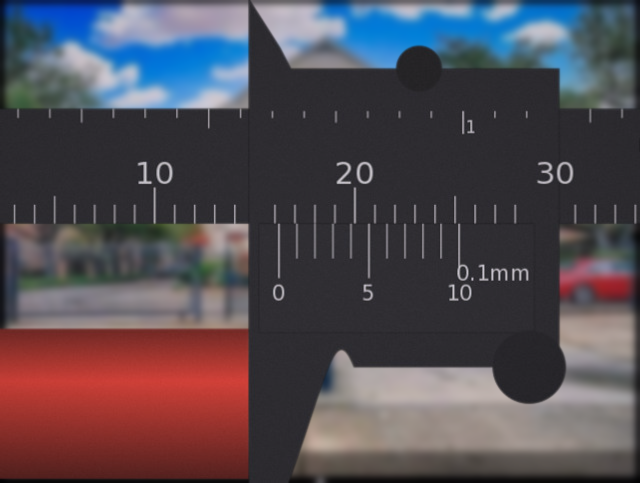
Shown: 16.2 mm
